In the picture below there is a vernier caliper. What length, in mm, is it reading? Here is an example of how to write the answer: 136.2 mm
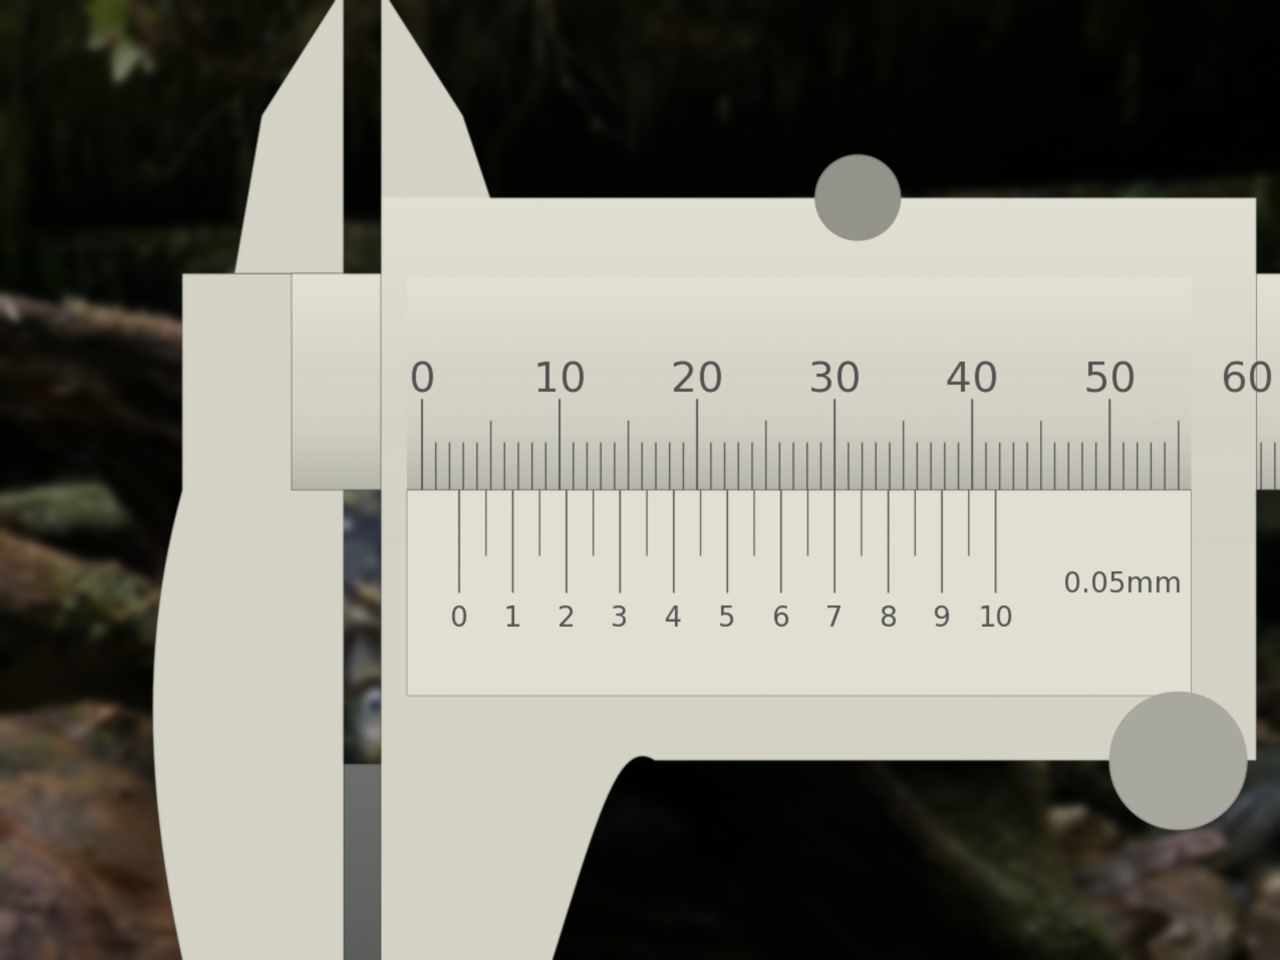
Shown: 2.7 mm
